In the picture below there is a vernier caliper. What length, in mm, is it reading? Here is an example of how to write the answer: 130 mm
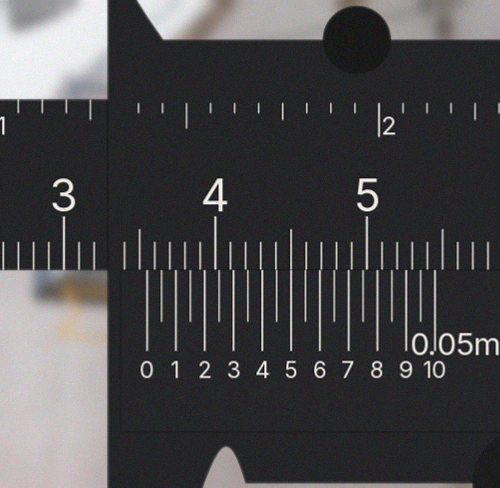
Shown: 35.5 mm
